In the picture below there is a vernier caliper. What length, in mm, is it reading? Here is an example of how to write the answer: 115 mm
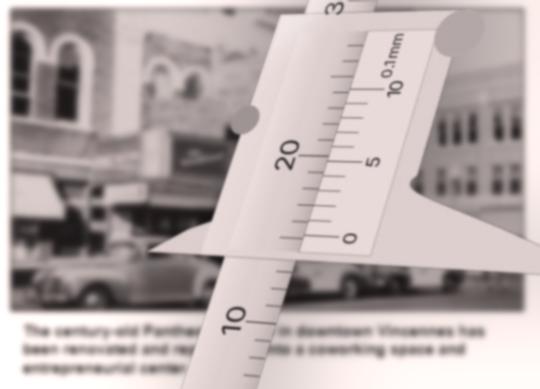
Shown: 15.2 mm
